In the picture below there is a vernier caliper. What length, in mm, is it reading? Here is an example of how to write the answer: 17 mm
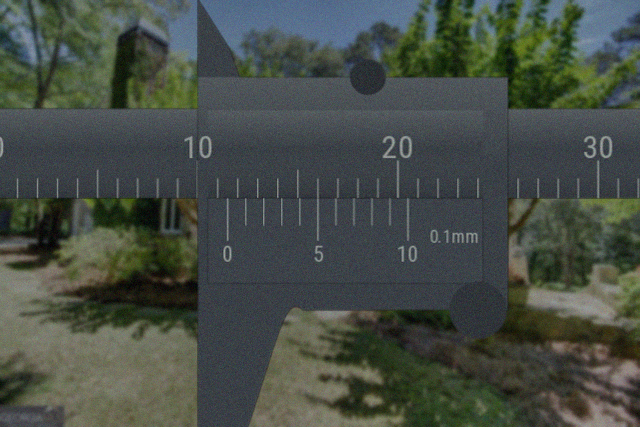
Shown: 11.5 mm
